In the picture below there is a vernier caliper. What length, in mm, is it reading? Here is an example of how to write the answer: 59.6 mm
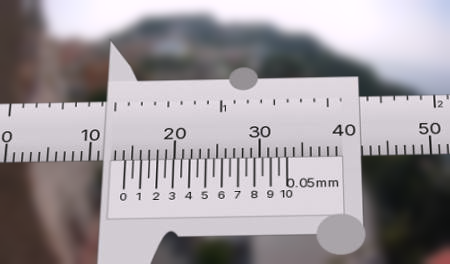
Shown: 14.2 mm
